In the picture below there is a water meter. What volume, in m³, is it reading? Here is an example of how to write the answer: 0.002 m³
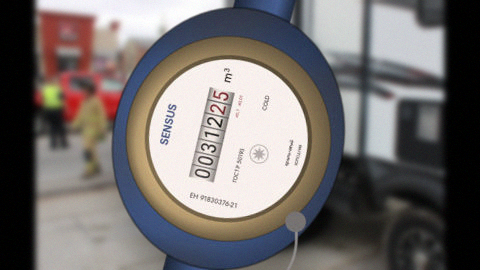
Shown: 312.25 m³
